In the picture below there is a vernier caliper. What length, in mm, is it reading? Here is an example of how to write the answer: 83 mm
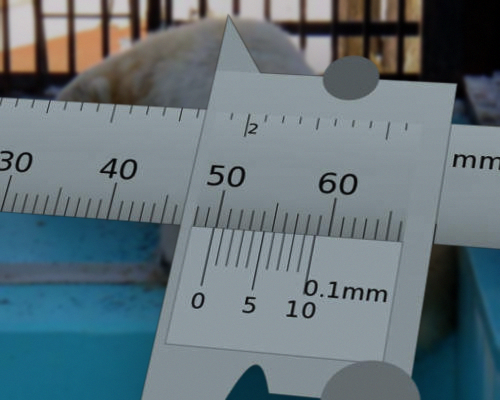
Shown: 49.8 mm
